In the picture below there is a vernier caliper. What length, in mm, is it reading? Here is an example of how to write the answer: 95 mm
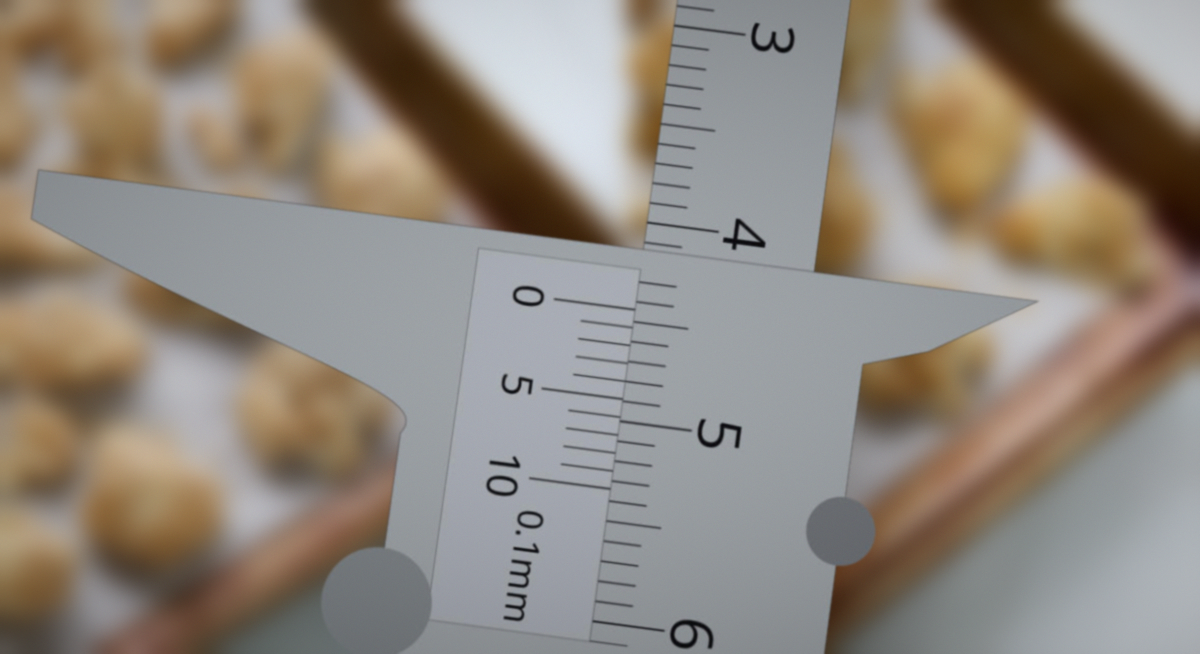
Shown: 44.4 mm
